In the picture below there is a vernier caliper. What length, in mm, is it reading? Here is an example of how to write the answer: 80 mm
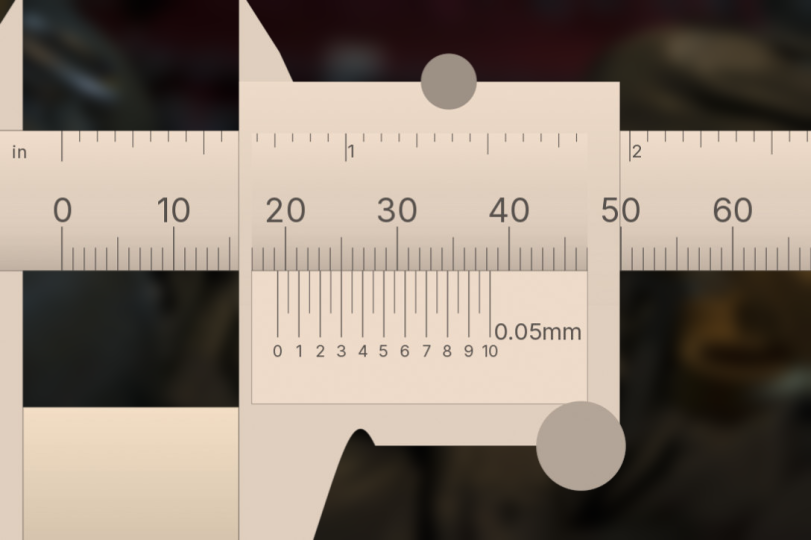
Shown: 19.3 mm
